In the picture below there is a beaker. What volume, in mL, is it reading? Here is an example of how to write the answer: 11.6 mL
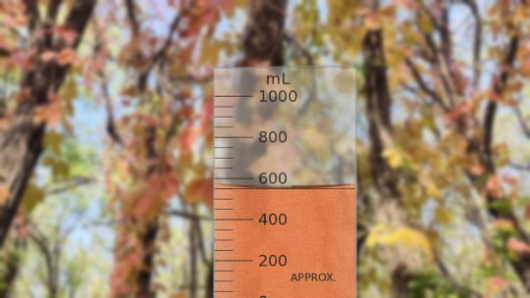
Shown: 550 mL
